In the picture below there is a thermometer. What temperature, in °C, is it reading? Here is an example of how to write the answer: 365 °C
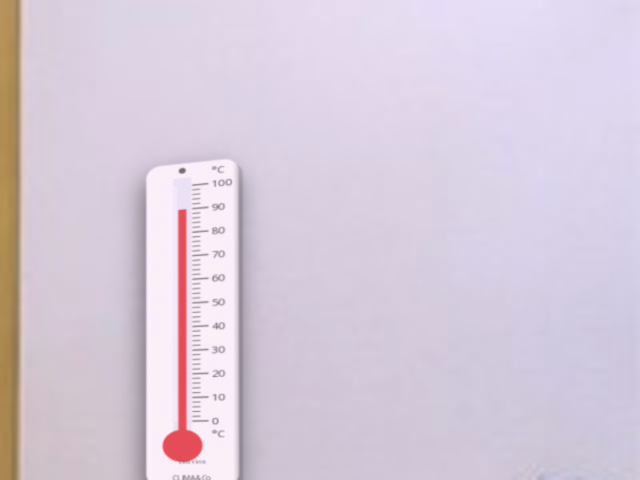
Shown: 90 °C
